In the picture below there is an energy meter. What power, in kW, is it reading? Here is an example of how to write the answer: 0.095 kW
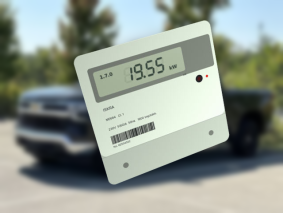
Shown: 19.55 kW
